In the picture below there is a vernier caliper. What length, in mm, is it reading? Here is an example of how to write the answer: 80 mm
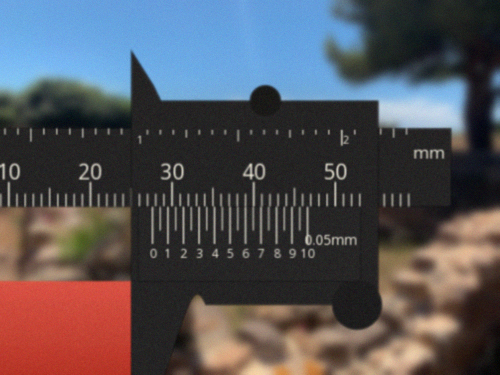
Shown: 27.6 mm
